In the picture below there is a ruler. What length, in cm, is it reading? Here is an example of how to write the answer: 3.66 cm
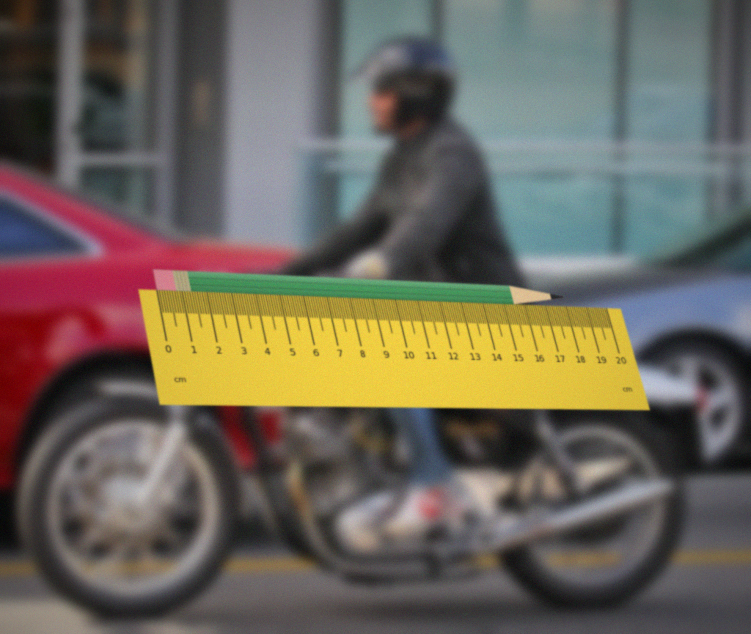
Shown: 18 cm
